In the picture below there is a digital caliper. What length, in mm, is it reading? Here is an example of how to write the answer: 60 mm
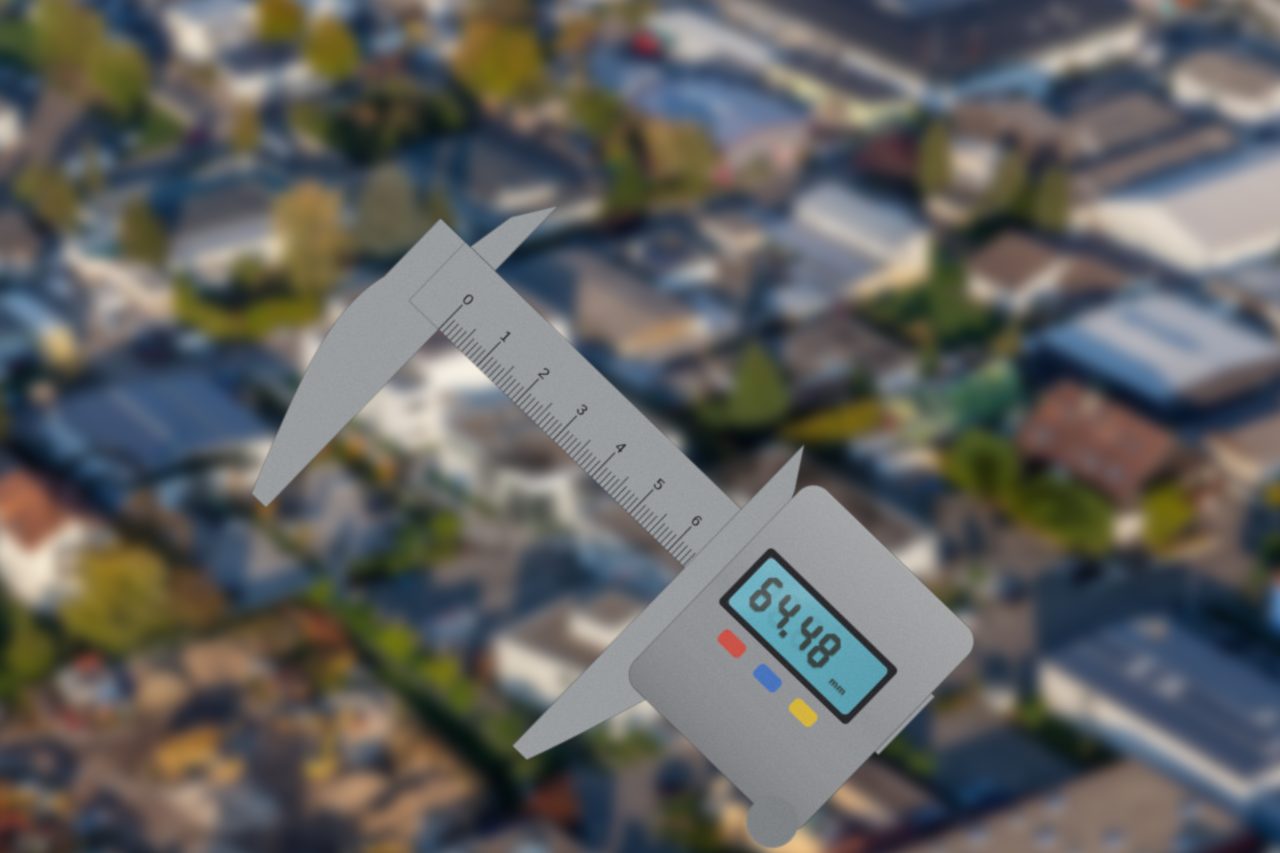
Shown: 64.48 mm
